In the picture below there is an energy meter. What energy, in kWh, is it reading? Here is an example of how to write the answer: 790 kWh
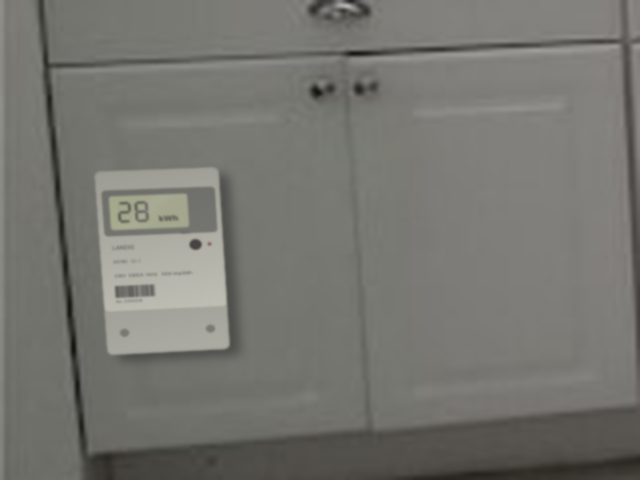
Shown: 28 kWh
